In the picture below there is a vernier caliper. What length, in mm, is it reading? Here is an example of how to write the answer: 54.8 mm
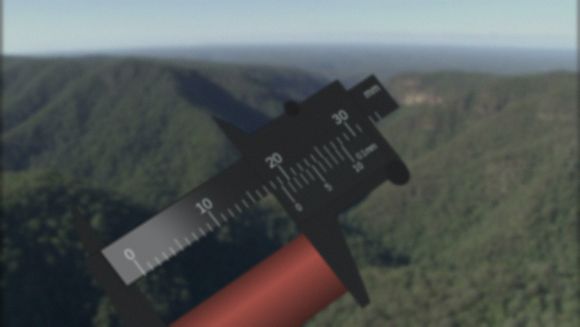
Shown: 18.8 mm
